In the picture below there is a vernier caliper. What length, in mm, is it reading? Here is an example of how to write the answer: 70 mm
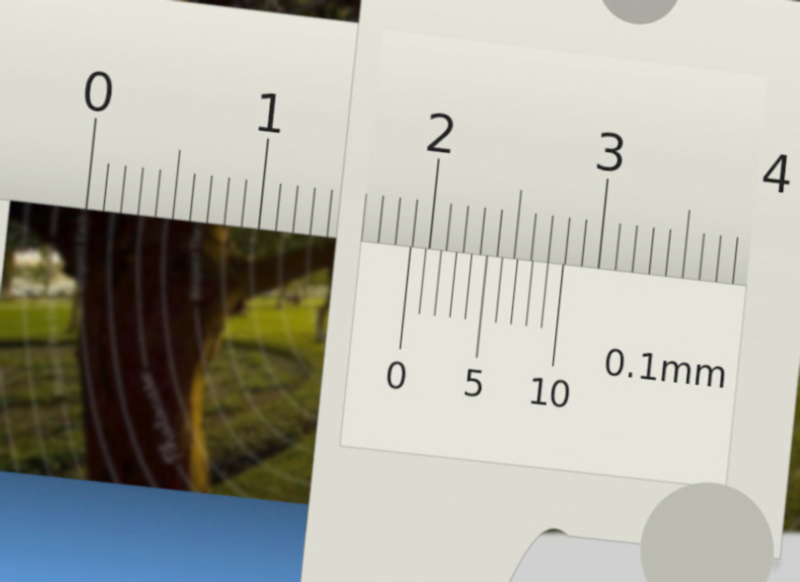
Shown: 18.9 mm
